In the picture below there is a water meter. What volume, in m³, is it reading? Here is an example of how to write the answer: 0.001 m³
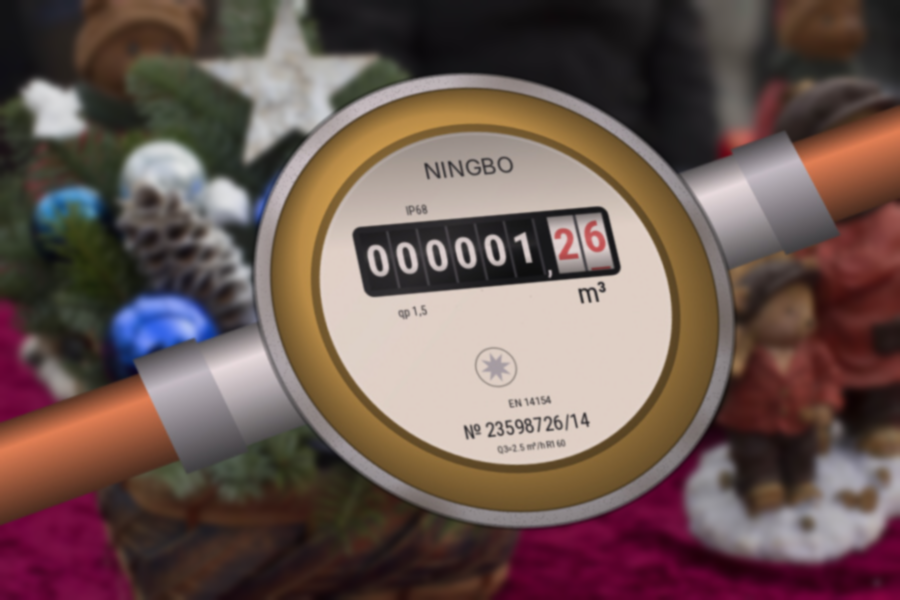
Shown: 1.26 m³
